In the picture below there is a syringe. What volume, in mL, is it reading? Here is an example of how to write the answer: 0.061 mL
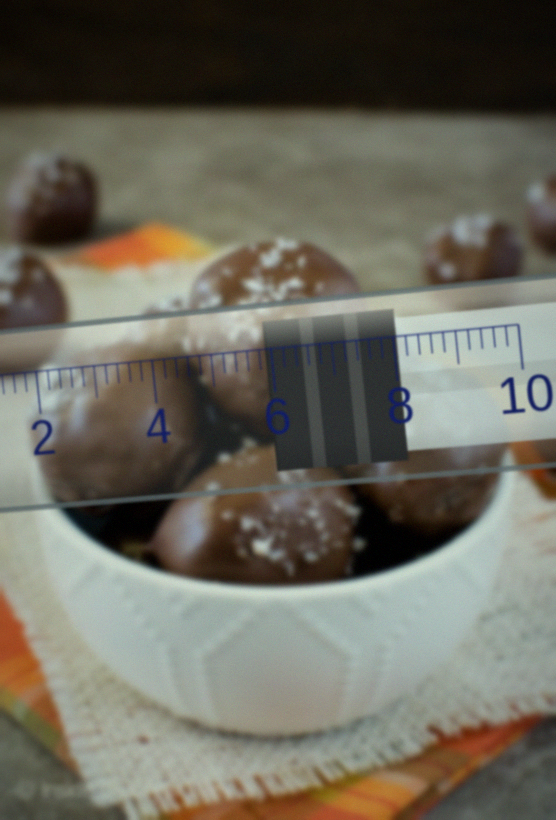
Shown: 5.9 mL
